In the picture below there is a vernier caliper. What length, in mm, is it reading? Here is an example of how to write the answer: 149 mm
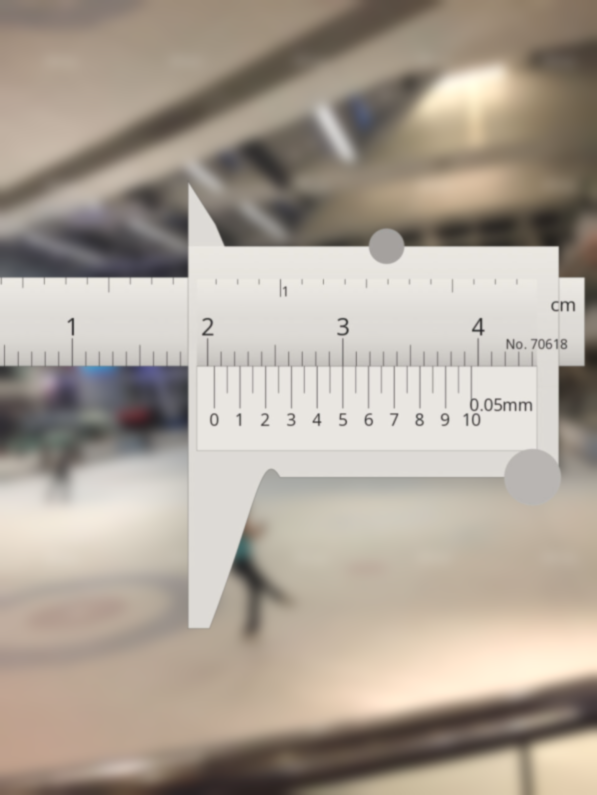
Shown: 20.5 mm
